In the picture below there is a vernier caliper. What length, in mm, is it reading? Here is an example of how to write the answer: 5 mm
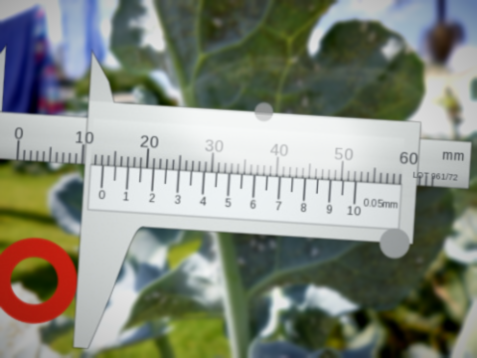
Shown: 13.2 mm
